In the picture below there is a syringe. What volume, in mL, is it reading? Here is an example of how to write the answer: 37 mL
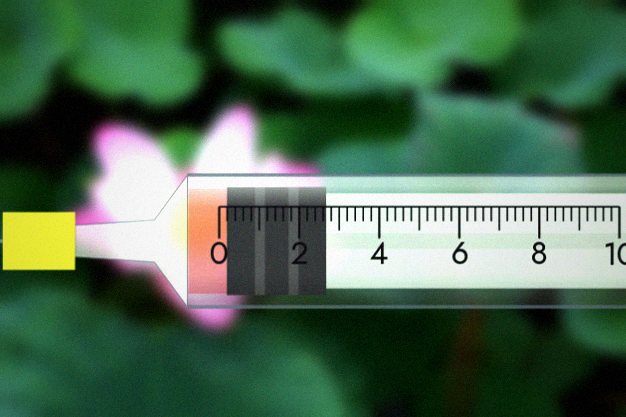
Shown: 0.2 mL
